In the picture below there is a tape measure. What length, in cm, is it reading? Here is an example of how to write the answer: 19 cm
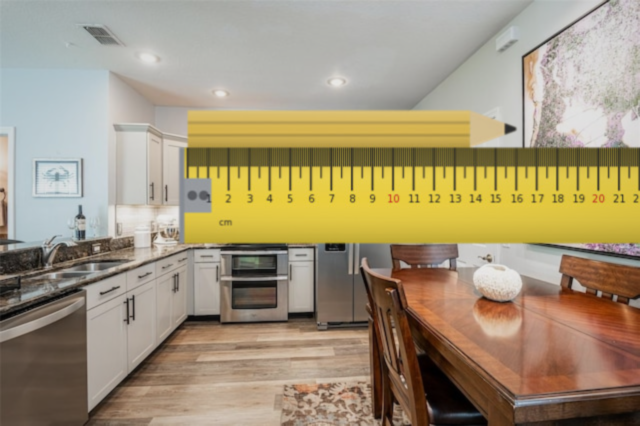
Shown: 16 cm
